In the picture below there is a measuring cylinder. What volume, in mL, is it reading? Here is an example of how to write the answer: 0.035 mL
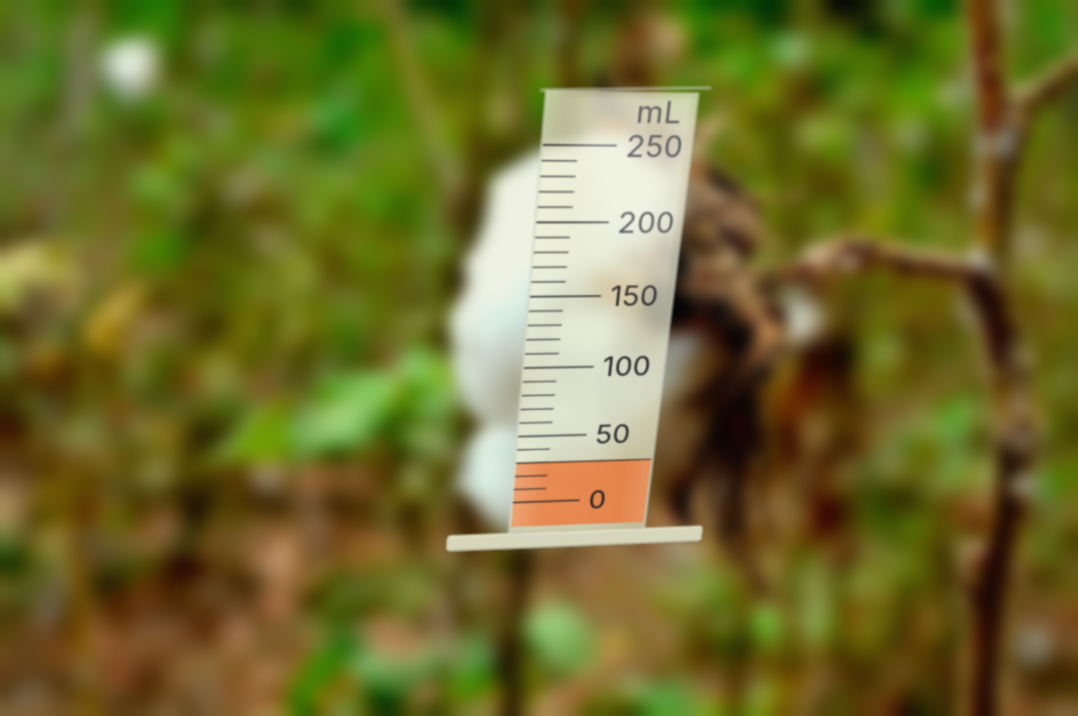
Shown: 30 mL
